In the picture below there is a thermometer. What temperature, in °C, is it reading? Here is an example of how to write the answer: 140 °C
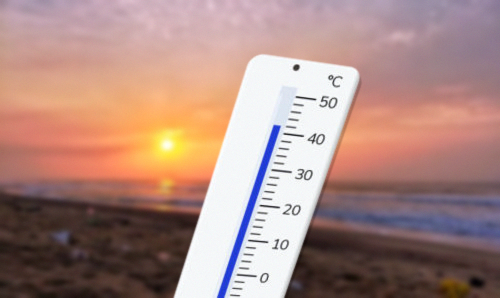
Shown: 42 °C
